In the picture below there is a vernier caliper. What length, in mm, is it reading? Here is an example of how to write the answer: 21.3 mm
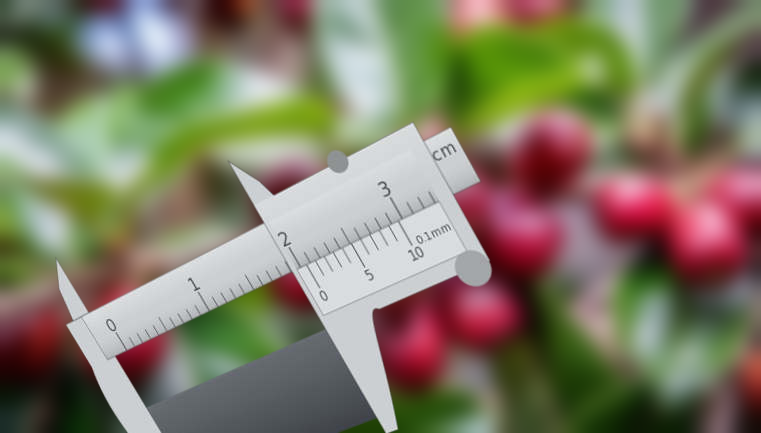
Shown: 20.6 mm
